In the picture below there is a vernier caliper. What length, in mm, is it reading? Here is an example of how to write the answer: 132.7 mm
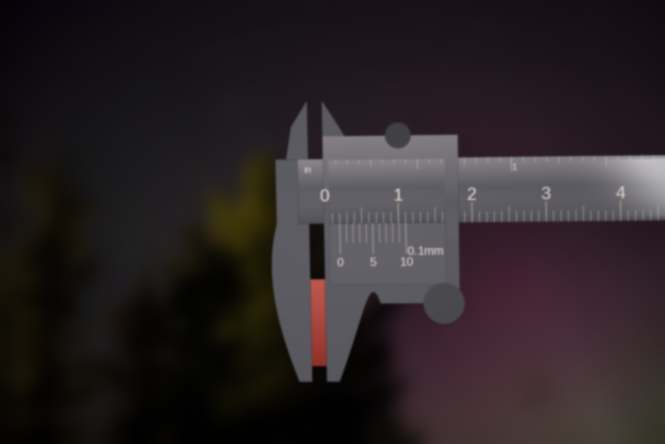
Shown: 2.0 mm
